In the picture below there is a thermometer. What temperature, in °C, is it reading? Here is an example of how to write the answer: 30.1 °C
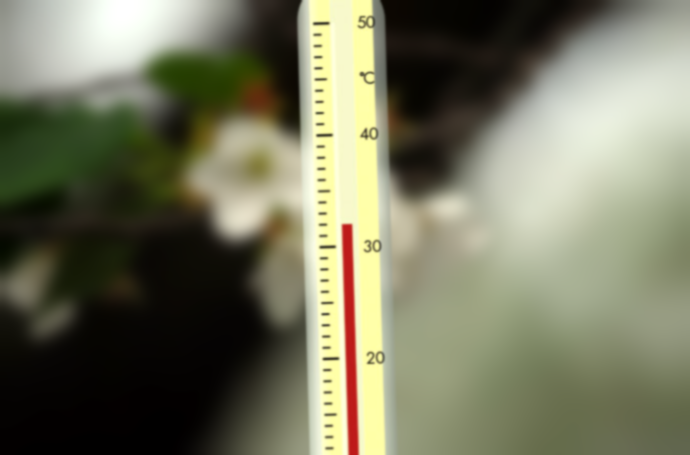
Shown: 32 °C
